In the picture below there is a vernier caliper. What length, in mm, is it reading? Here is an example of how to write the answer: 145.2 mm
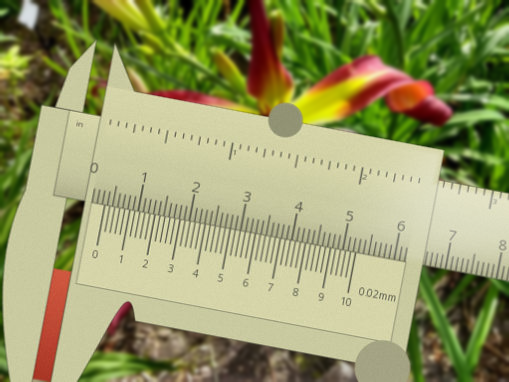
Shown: 3.5 mm
